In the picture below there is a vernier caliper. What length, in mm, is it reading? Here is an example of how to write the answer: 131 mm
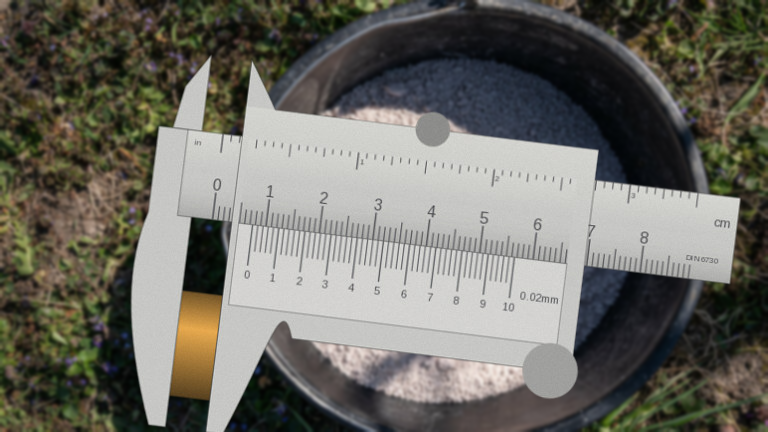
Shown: 7.5 mm
